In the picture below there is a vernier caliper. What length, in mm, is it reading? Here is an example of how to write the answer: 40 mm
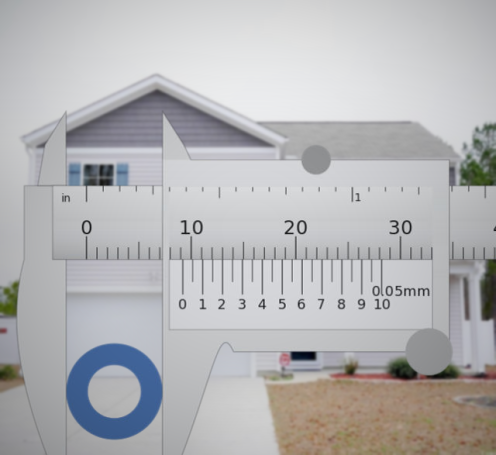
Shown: 9.2 mm
